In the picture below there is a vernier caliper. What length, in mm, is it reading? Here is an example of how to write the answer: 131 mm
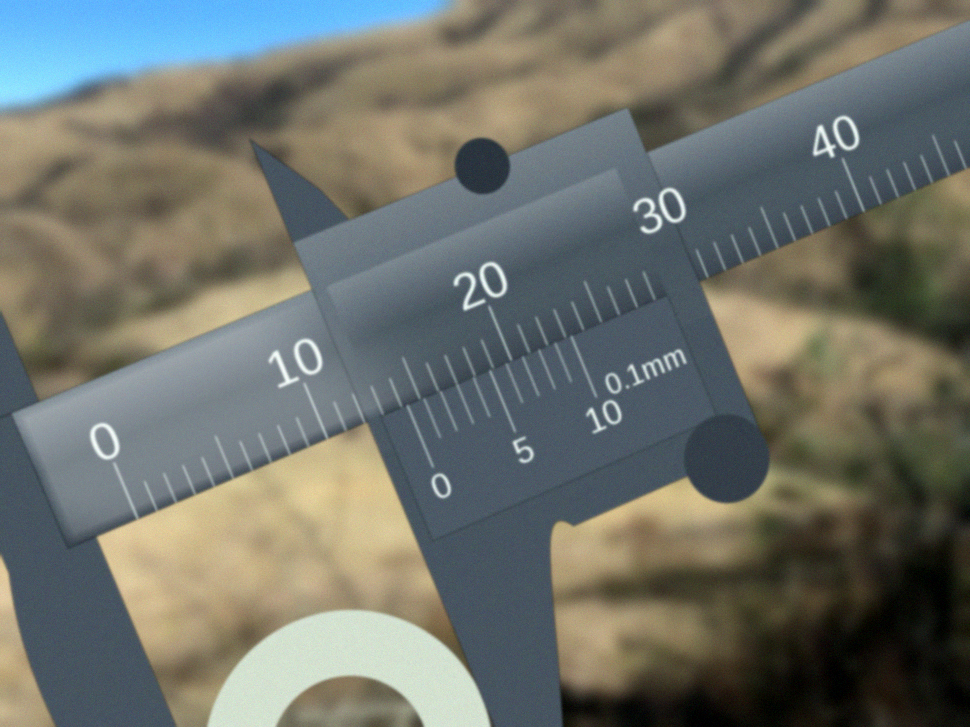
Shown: 14.3 mm
